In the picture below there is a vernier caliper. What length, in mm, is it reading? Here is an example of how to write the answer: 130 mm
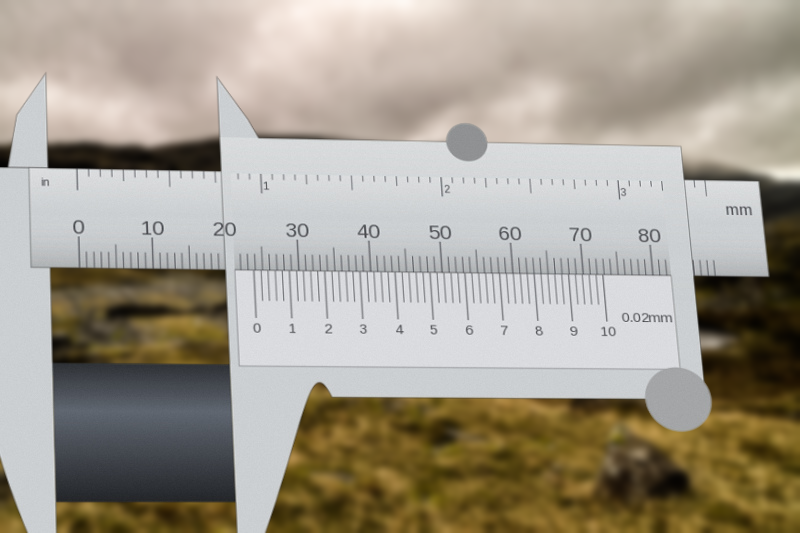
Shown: 23.8 mm
